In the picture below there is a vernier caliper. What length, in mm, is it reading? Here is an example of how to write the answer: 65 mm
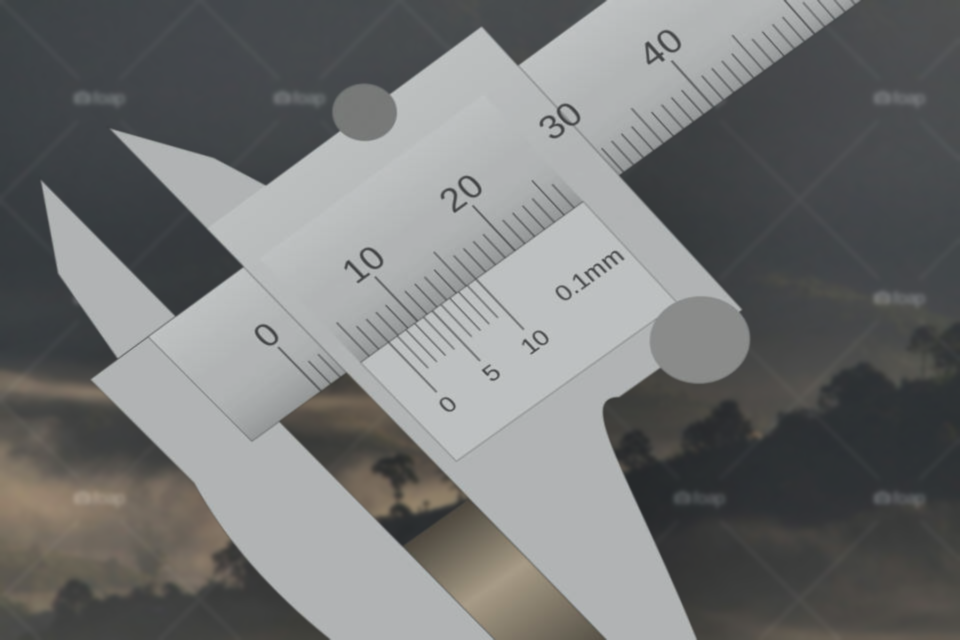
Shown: 7.0 mm
